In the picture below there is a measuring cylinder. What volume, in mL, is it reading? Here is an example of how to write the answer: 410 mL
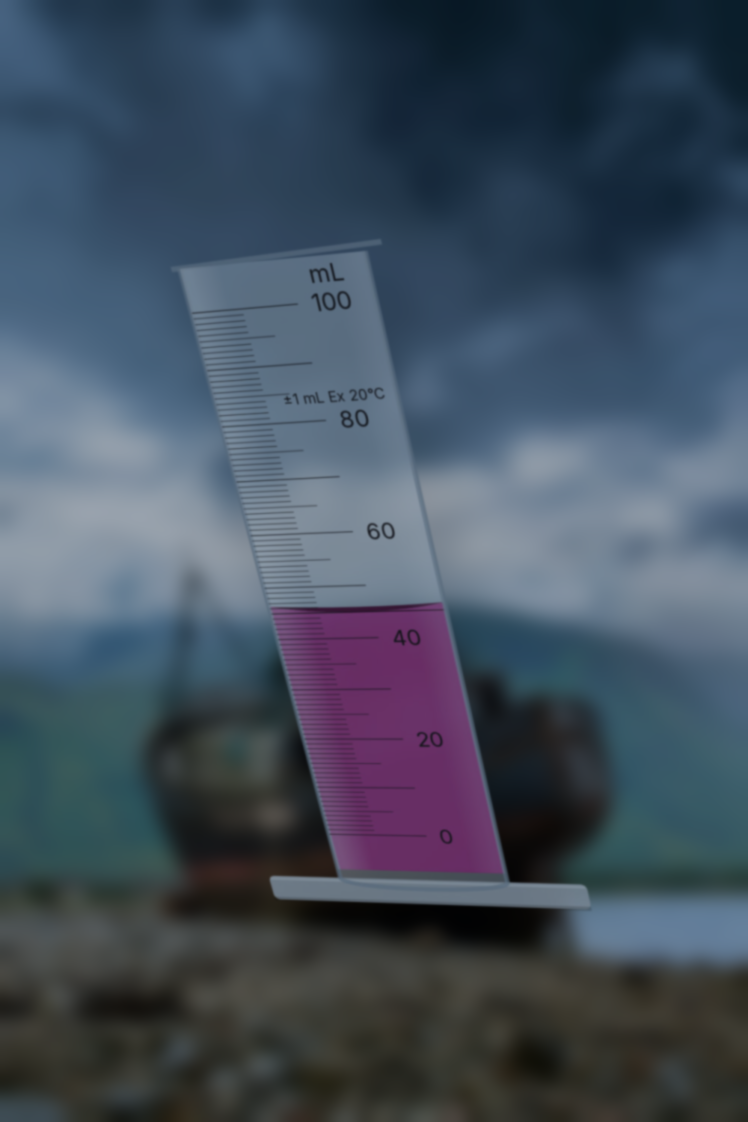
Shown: 45 mL
